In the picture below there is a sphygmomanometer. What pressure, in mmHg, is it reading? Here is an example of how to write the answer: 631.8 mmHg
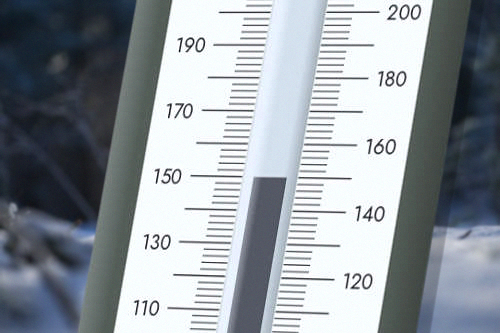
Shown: 150 mmHg
